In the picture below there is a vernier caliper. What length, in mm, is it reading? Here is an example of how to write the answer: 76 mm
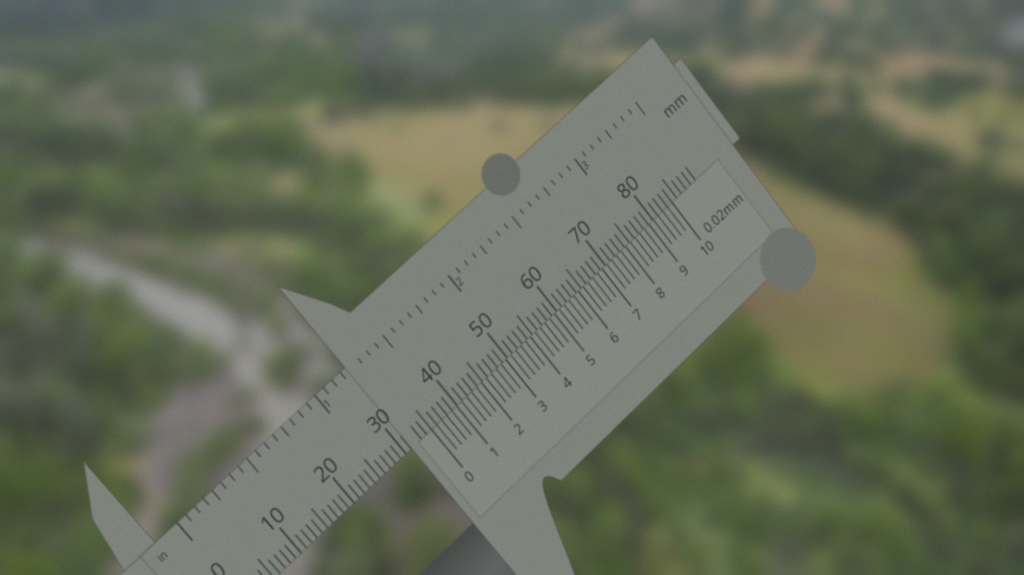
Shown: 35.0 mm
